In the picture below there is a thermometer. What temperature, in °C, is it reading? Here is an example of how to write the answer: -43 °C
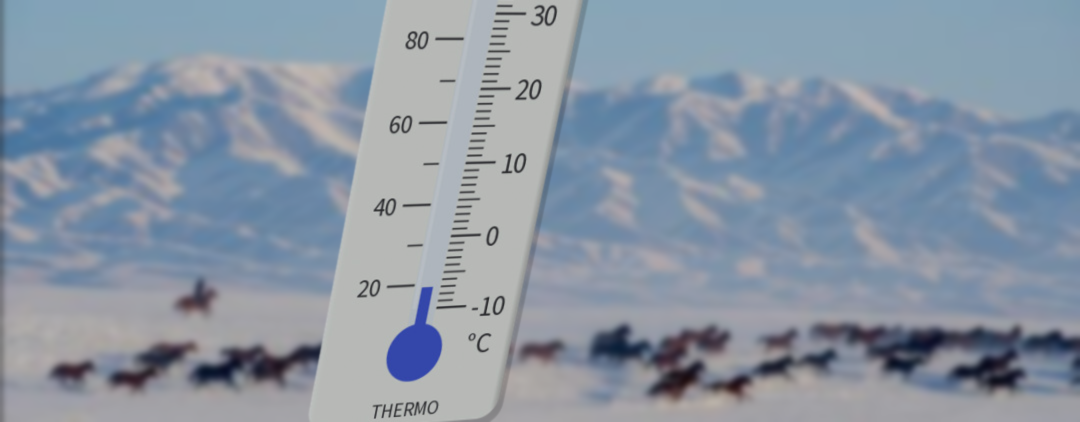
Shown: -7 °C
